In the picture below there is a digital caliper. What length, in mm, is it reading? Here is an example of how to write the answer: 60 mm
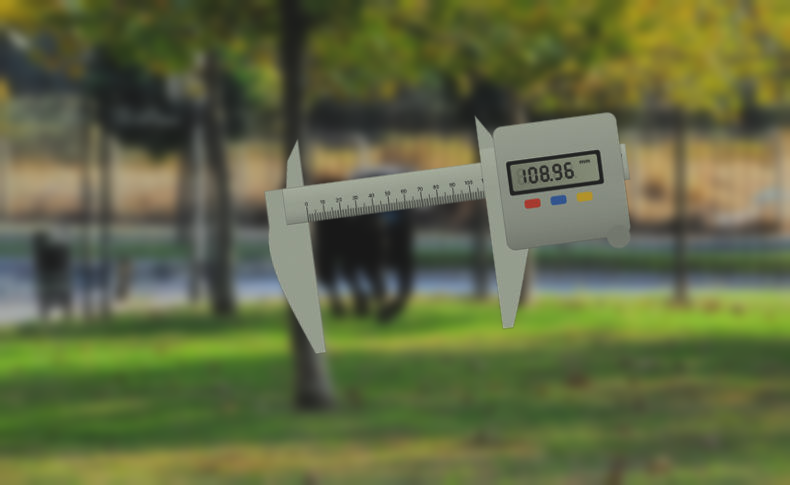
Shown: 108.96 mm
